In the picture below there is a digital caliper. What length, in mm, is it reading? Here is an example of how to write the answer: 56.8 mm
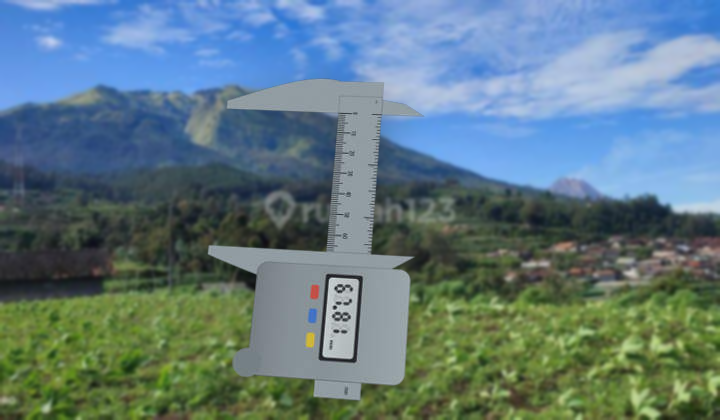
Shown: 67.81 mm
